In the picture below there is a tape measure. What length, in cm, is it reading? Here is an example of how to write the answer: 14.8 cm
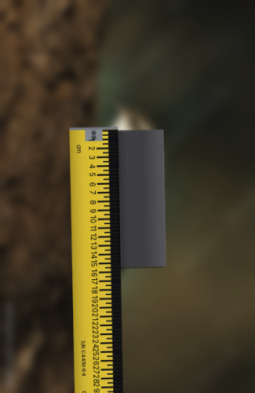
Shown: 15.5 cm
